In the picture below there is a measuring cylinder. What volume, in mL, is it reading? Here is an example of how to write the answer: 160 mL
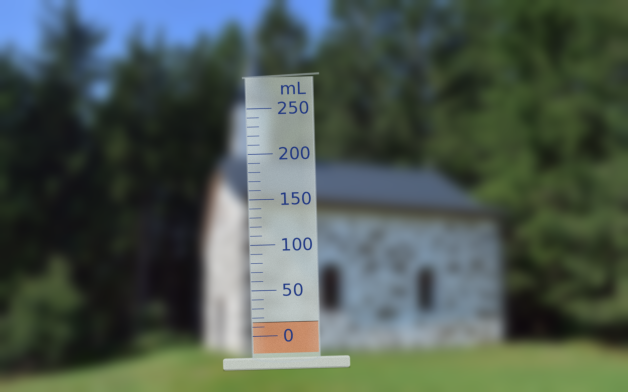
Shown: 15 mL
